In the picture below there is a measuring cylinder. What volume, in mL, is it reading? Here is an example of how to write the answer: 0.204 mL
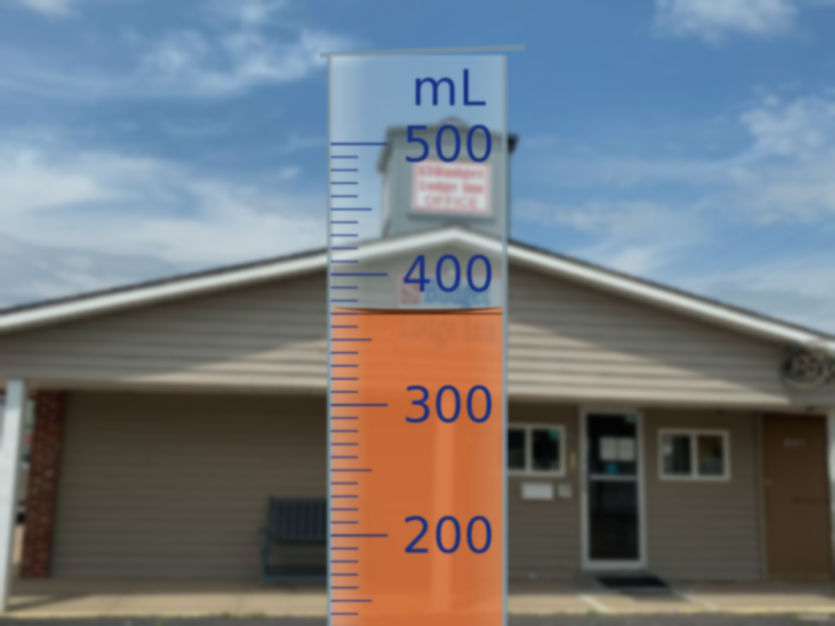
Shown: 370 mL
